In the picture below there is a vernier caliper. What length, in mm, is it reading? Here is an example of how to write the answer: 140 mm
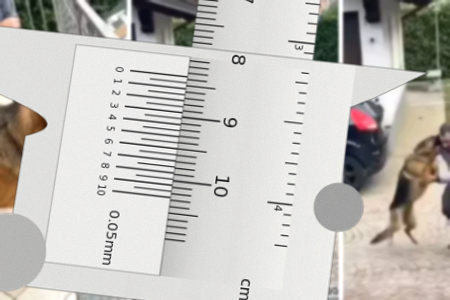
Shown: 83.6 mm
